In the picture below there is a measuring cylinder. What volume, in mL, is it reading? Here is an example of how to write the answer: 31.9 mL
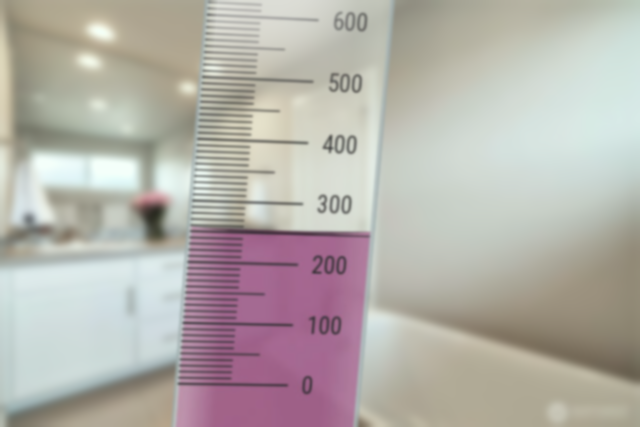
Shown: 250 mL
